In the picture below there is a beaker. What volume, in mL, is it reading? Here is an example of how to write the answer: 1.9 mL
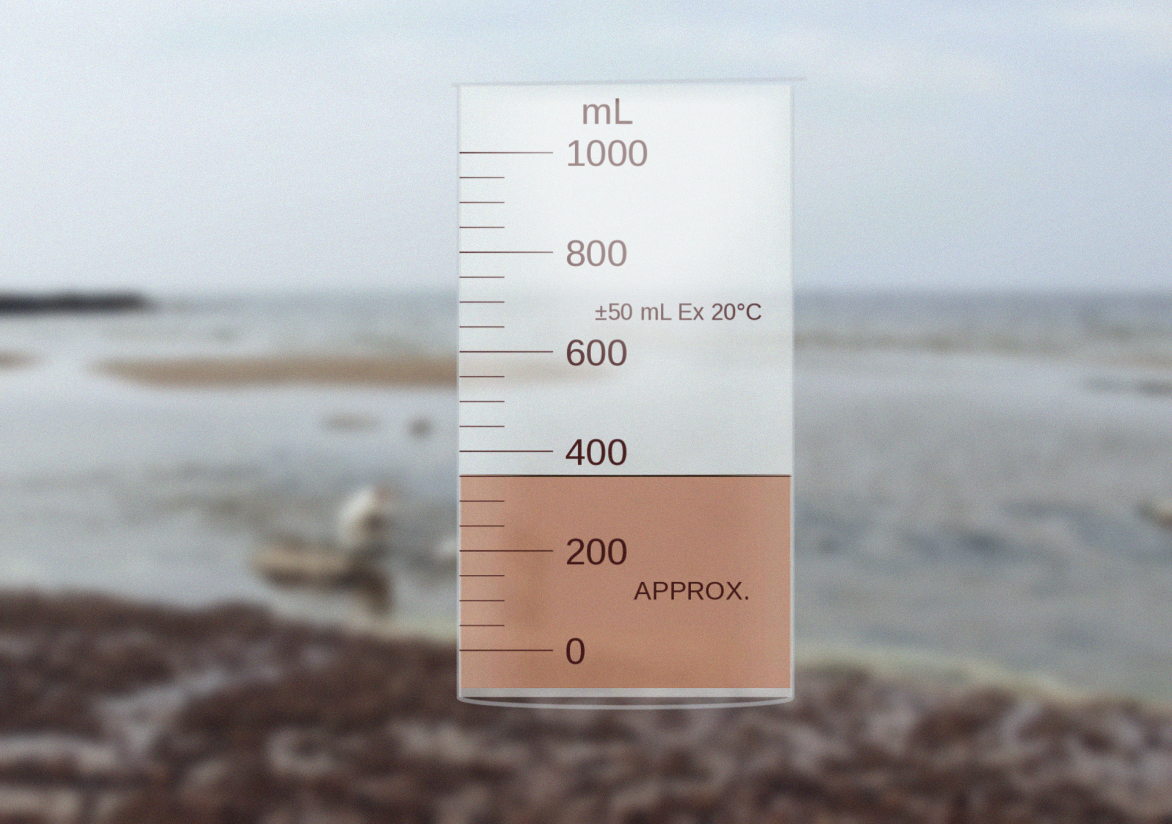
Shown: 350 mL
